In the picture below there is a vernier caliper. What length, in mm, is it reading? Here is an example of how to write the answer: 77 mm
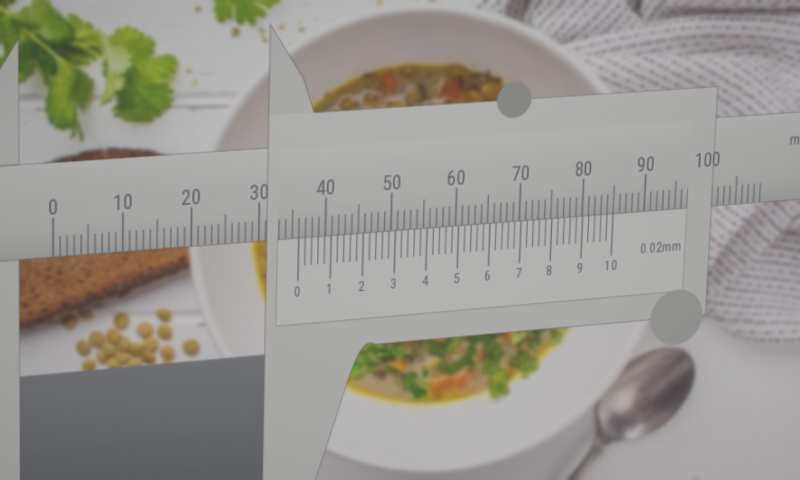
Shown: 36.0 mm
